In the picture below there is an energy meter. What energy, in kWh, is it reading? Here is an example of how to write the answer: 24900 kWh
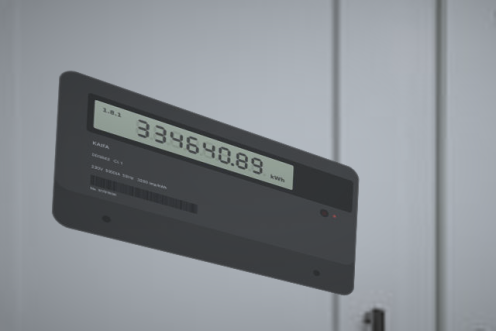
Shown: 334640.89 kWh
